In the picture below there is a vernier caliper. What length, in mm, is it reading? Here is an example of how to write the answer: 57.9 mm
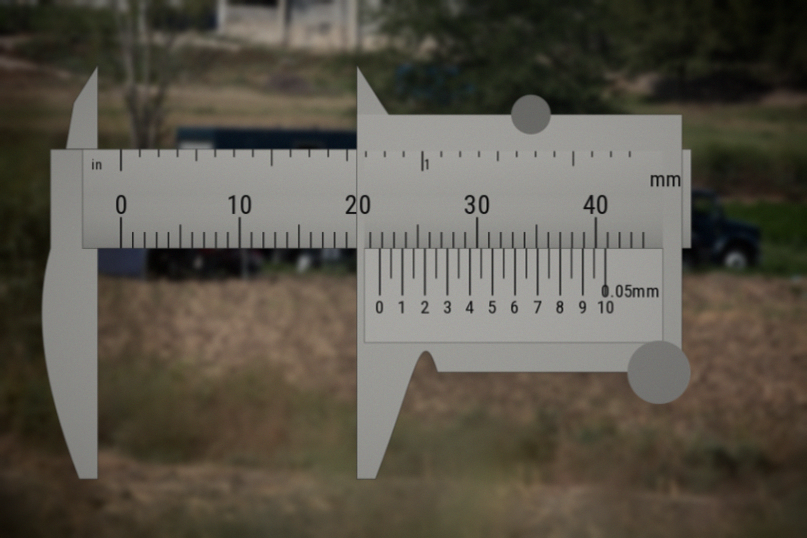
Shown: 21.8 mm
